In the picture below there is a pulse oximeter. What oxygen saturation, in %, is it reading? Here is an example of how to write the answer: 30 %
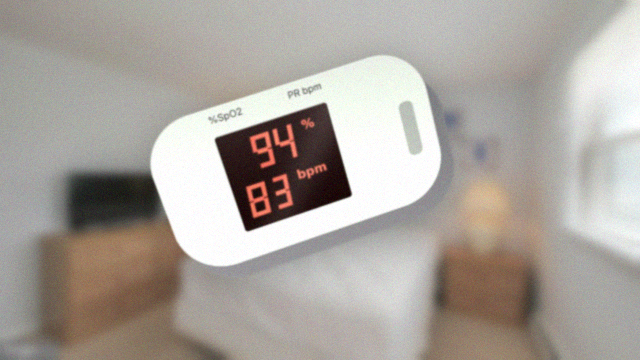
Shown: 94 %
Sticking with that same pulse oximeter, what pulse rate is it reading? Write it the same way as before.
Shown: 83 bpm
